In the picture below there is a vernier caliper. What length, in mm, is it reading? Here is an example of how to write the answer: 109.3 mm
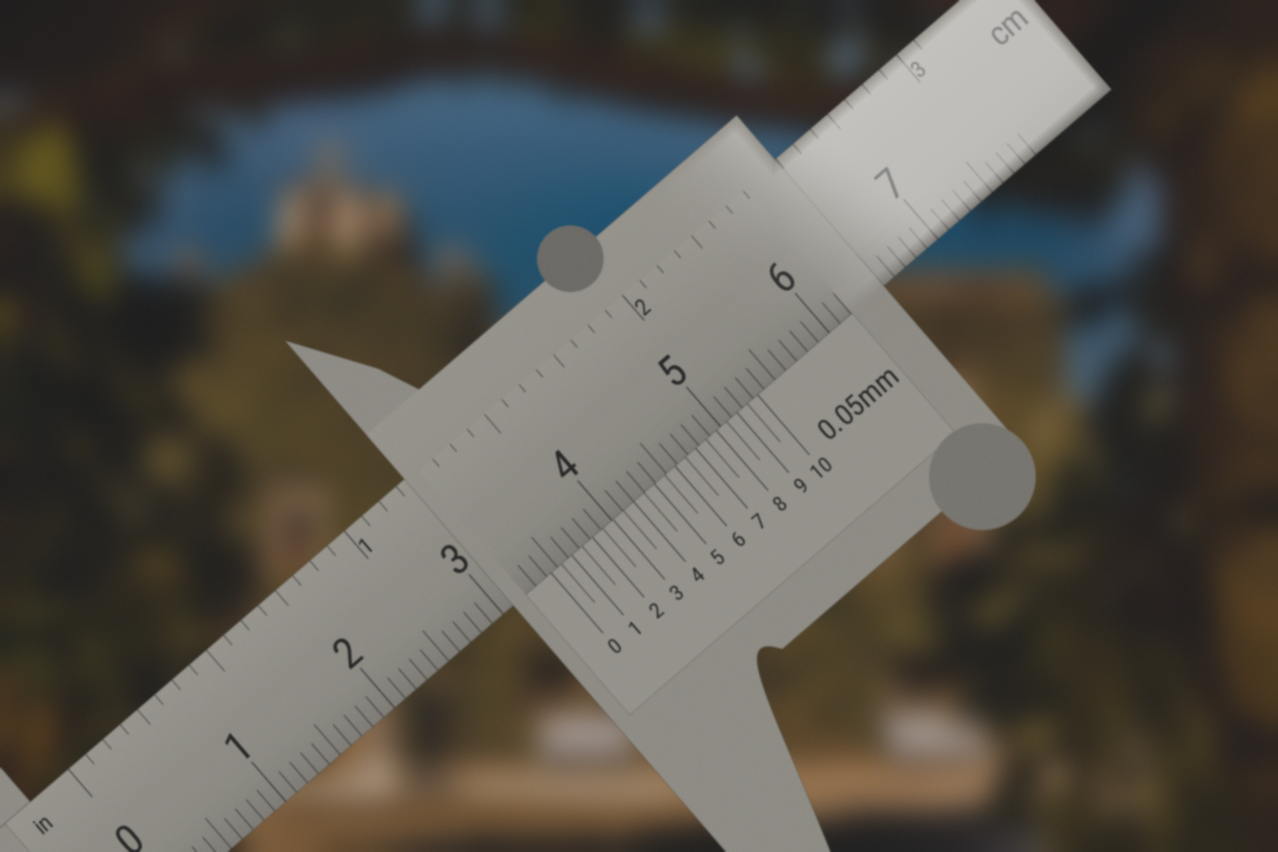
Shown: 34.4 mm
